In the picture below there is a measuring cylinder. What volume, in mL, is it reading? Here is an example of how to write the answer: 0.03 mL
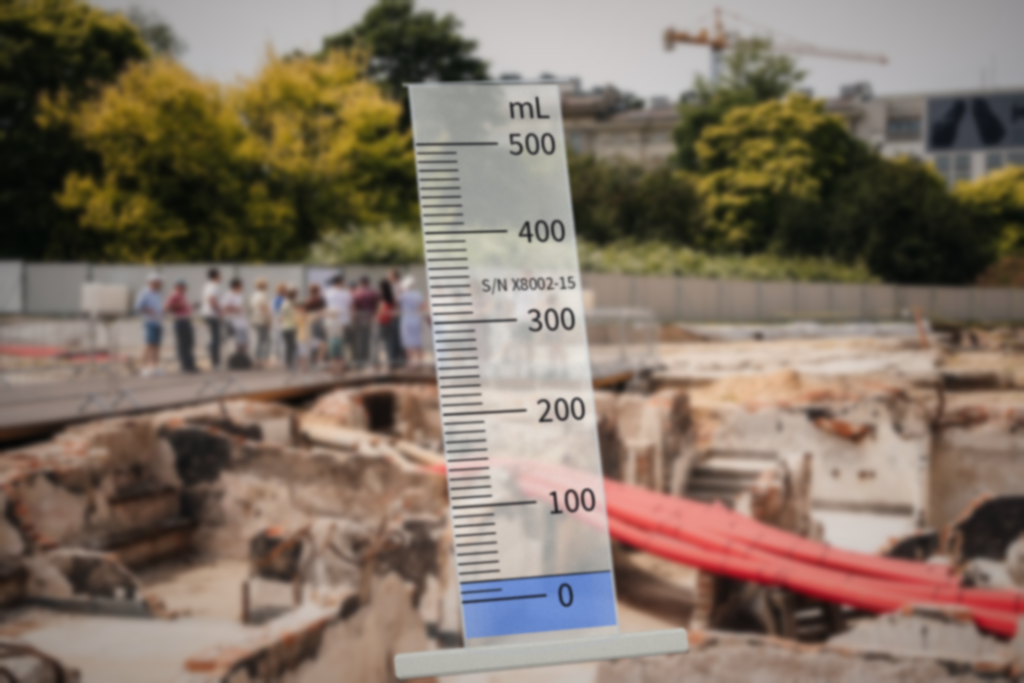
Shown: 20 mL
